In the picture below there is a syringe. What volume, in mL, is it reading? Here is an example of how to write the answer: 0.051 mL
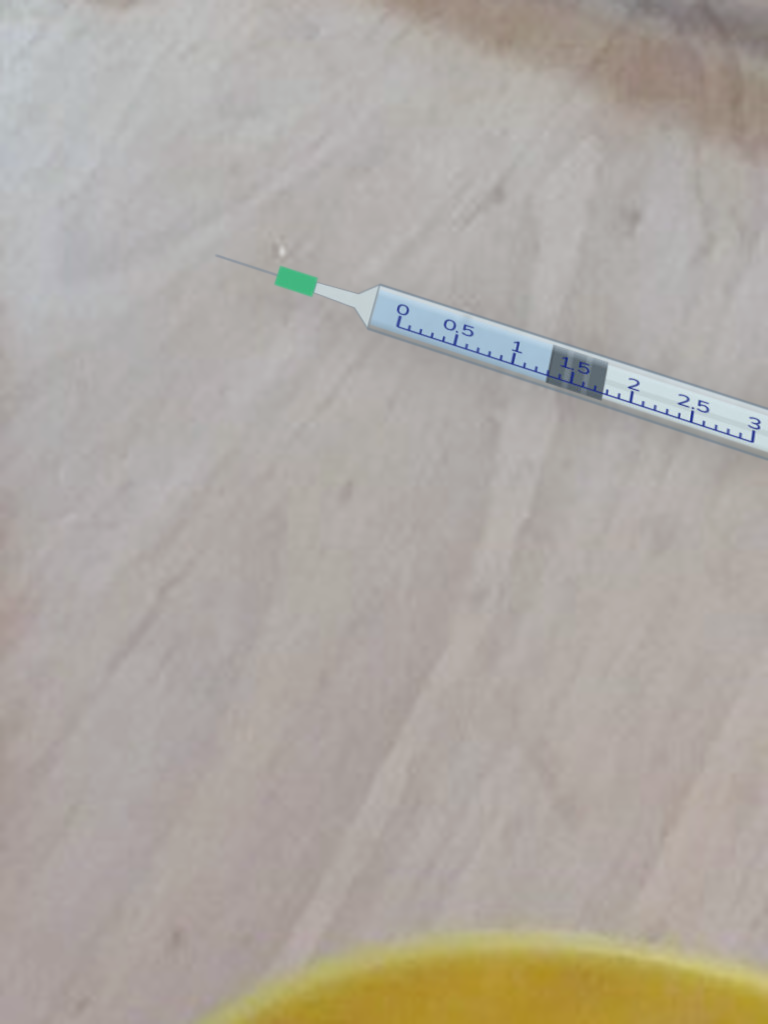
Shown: 1.3 mL
